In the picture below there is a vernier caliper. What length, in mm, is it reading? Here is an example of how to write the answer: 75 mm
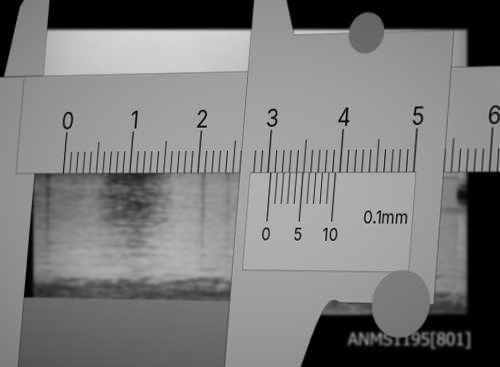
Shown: 30.4 mm
